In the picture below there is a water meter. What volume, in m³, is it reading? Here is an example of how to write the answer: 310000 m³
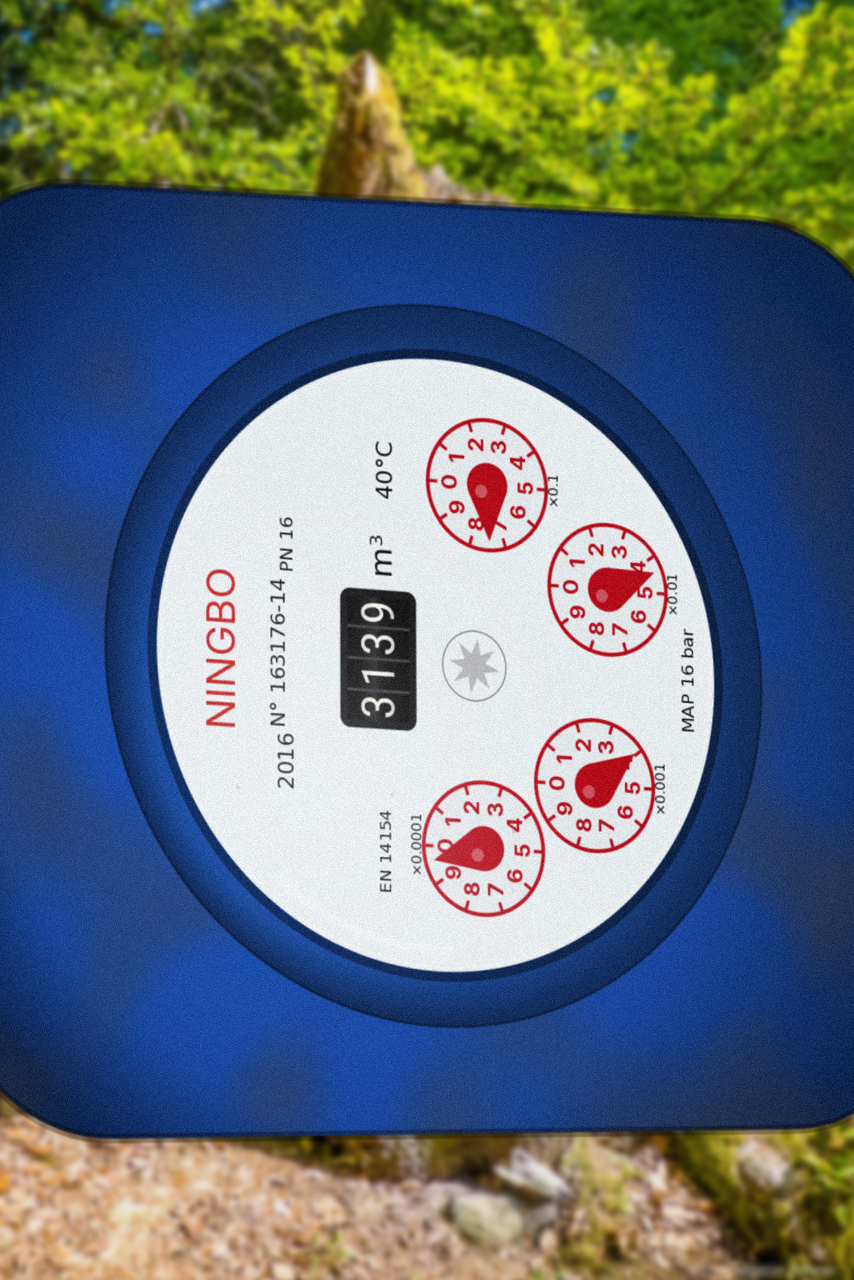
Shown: 3139.7439 m³
